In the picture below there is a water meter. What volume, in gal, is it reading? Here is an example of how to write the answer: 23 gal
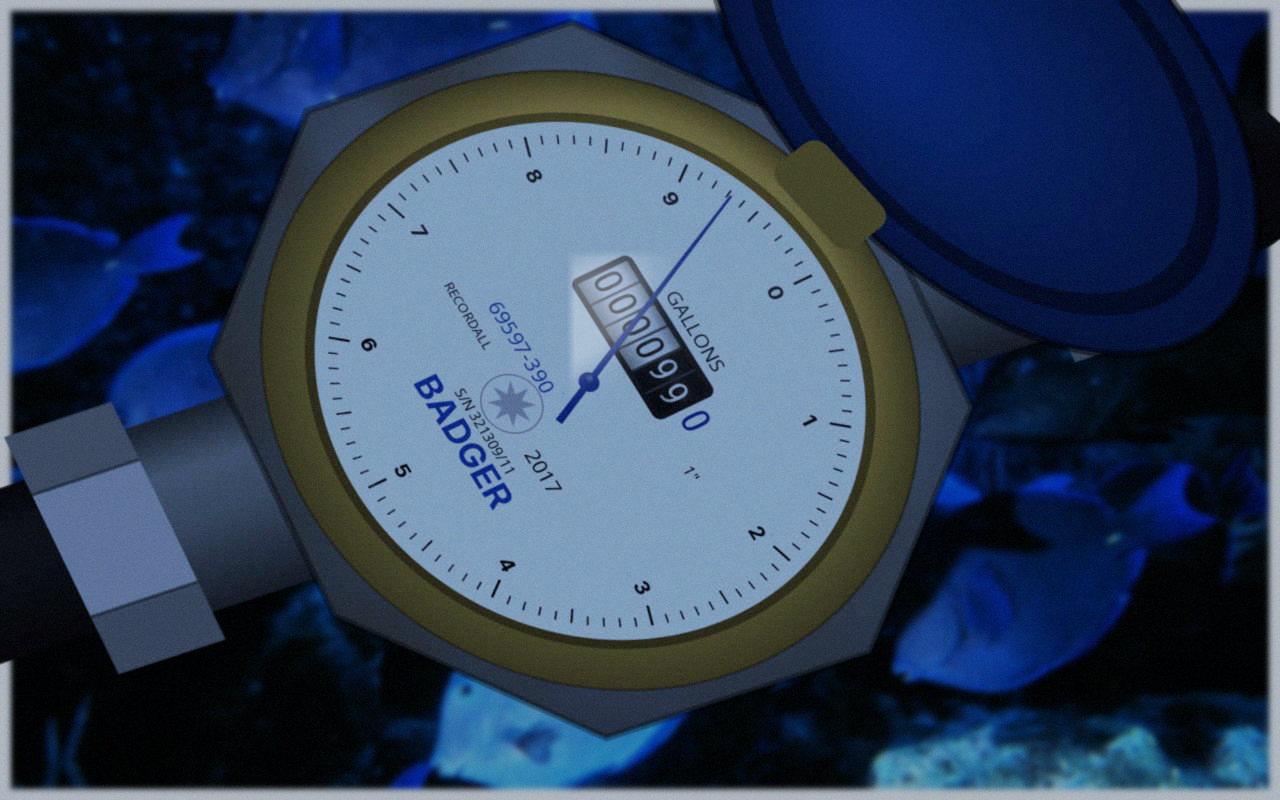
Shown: 989.3 gal
